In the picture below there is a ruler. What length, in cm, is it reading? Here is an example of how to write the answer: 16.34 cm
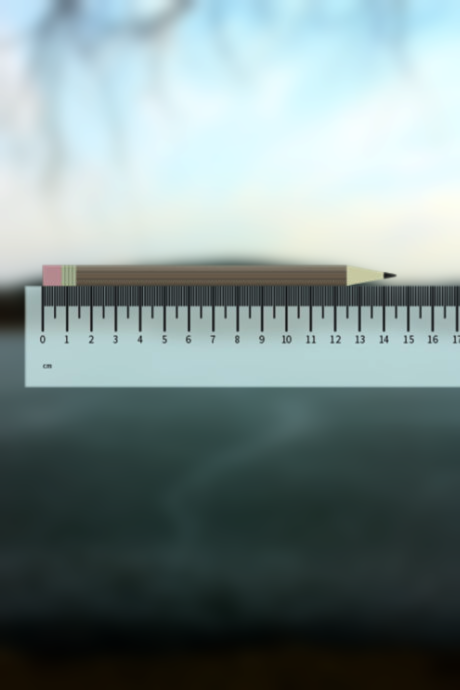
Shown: 14.5 cm
